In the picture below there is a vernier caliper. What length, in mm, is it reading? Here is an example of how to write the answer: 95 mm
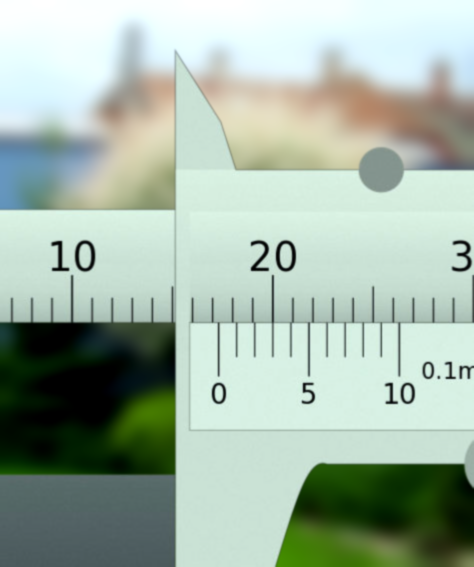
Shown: 17.3 mm
